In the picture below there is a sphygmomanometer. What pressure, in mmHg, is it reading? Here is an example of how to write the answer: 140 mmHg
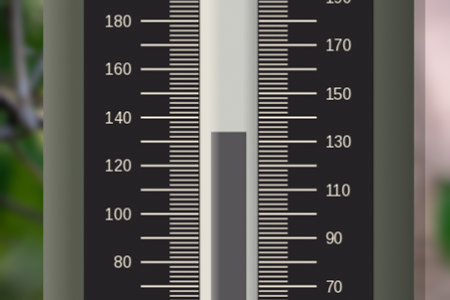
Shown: 134 mmHg
